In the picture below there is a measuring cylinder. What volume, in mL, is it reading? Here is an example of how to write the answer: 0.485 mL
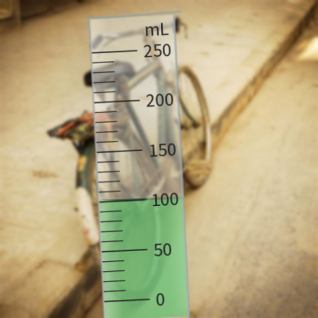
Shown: 100 mL
